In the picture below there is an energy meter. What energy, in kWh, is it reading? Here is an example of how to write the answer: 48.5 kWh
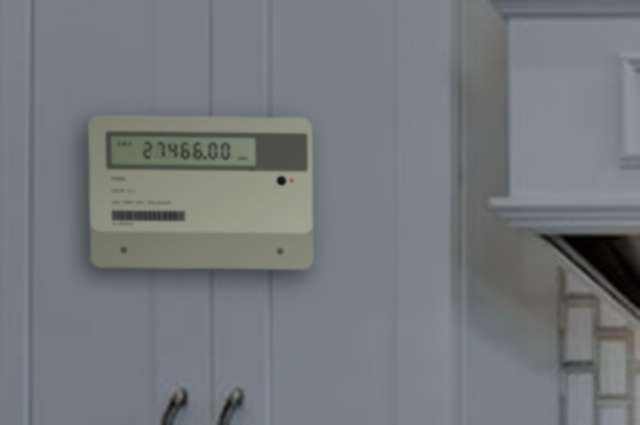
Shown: 27466.00 kWh
